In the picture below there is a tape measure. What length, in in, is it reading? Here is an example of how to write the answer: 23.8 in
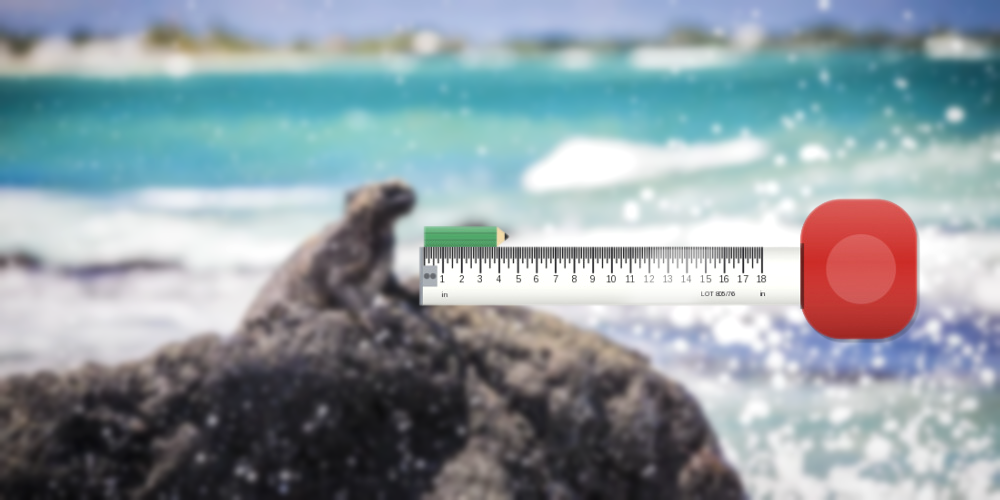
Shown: 4.5 in
